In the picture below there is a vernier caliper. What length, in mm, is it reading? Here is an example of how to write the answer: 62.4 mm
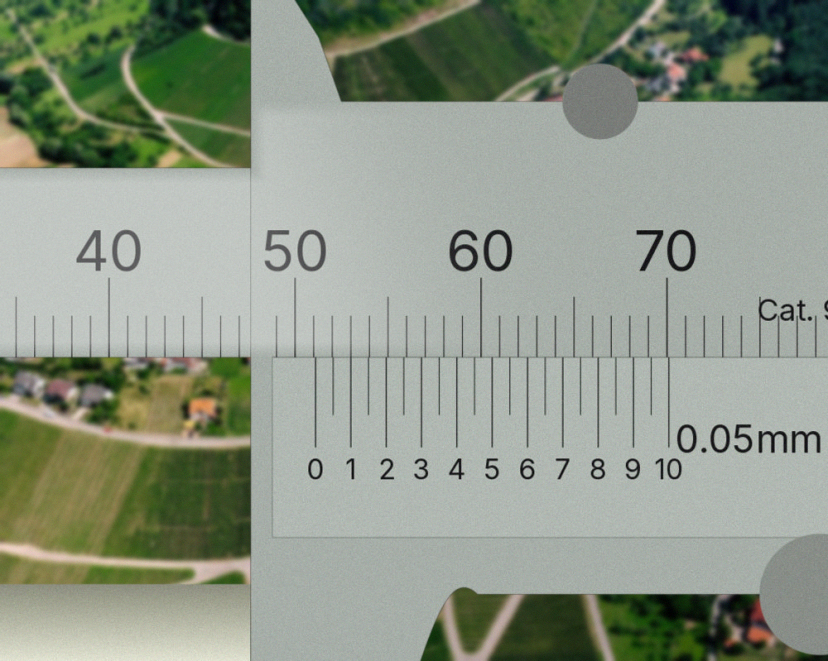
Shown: 51.1 mm
